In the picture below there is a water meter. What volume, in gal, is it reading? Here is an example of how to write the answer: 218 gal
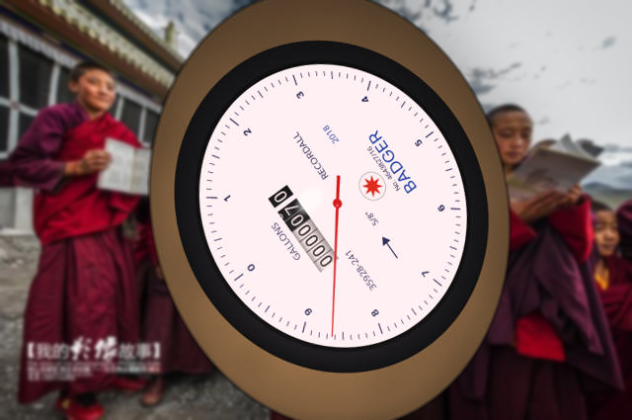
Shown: 68.6 gal
